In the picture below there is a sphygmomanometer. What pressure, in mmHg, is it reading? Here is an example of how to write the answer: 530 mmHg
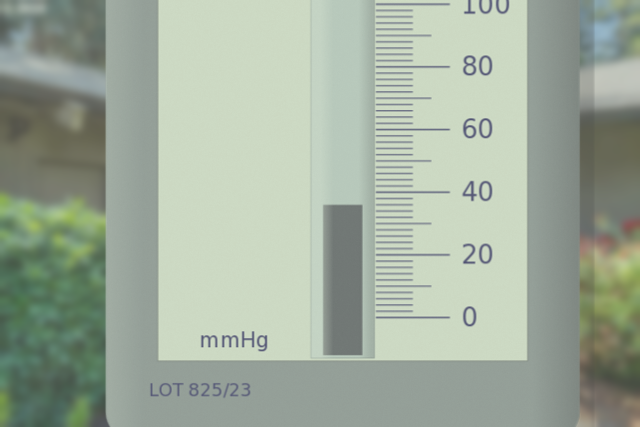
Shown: 36 mmHg
